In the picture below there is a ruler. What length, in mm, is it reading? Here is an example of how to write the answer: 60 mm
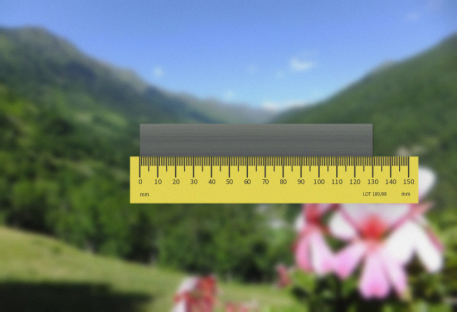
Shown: 130 mm
